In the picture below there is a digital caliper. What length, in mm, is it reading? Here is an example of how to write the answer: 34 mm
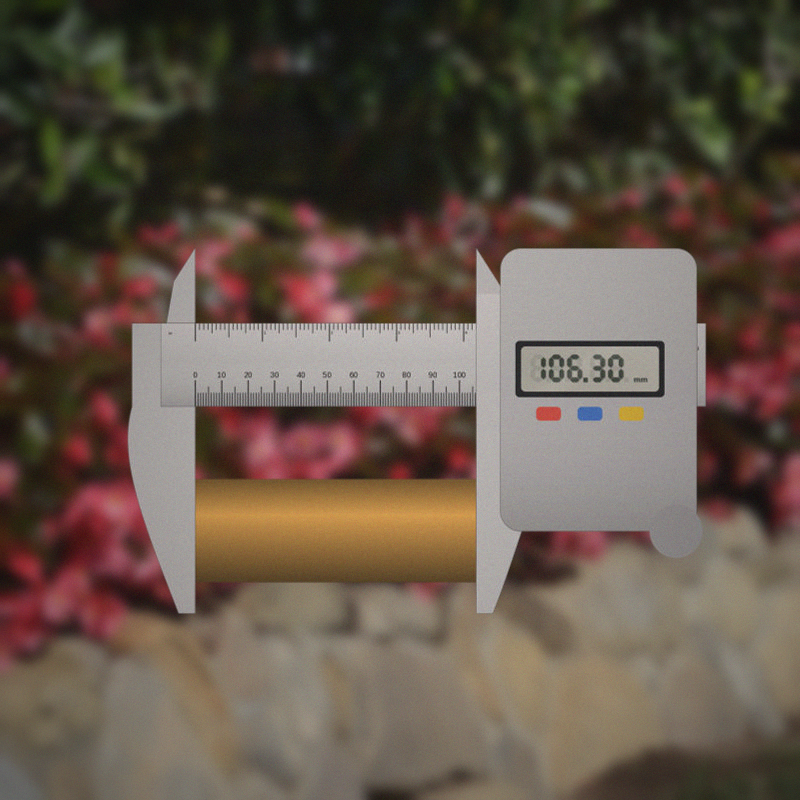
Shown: 106.30 mm
